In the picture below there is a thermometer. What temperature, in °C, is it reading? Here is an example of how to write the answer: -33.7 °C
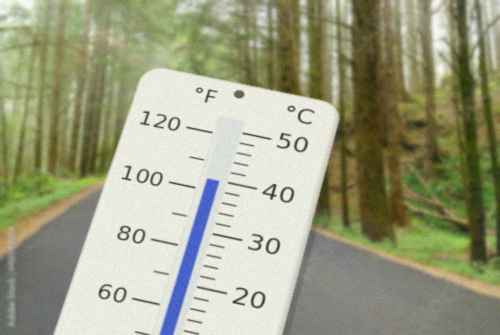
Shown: 40 °C
